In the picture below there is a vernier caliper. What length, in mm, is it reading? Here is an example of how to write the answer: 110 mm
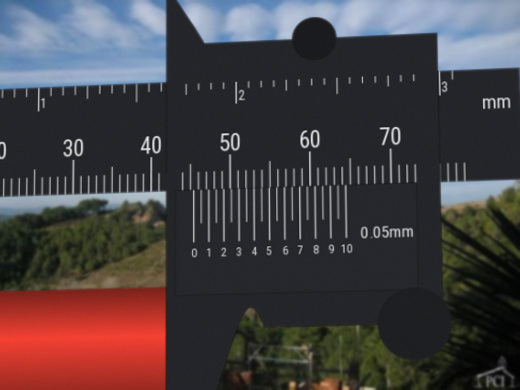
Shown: 45.4 mm
